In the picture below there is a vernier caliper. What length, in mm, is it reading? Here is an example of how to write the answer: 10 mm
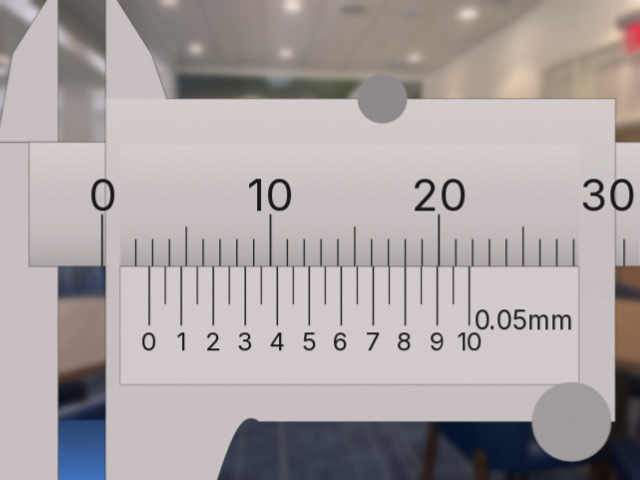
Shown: 2.8 mm
